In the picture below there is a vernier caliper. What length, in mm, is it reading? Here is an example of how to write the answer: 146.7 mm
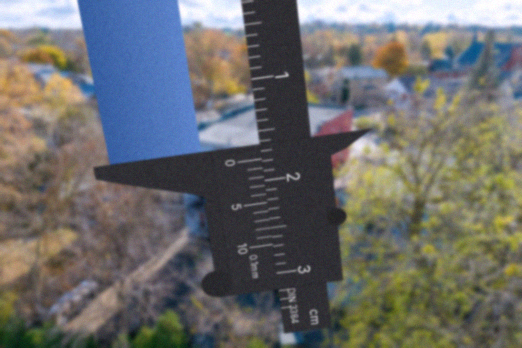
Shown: 17.8 mm
